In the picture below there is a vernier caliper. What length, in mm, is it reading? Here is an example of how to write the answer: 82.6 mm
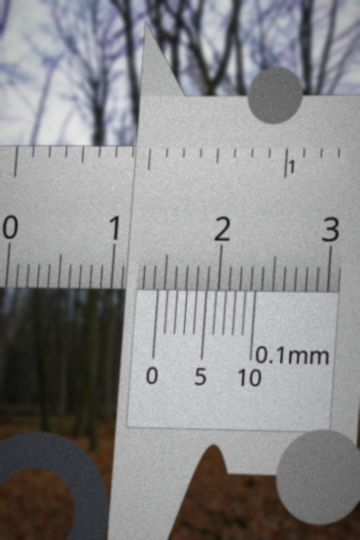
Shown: 14.4 mm
